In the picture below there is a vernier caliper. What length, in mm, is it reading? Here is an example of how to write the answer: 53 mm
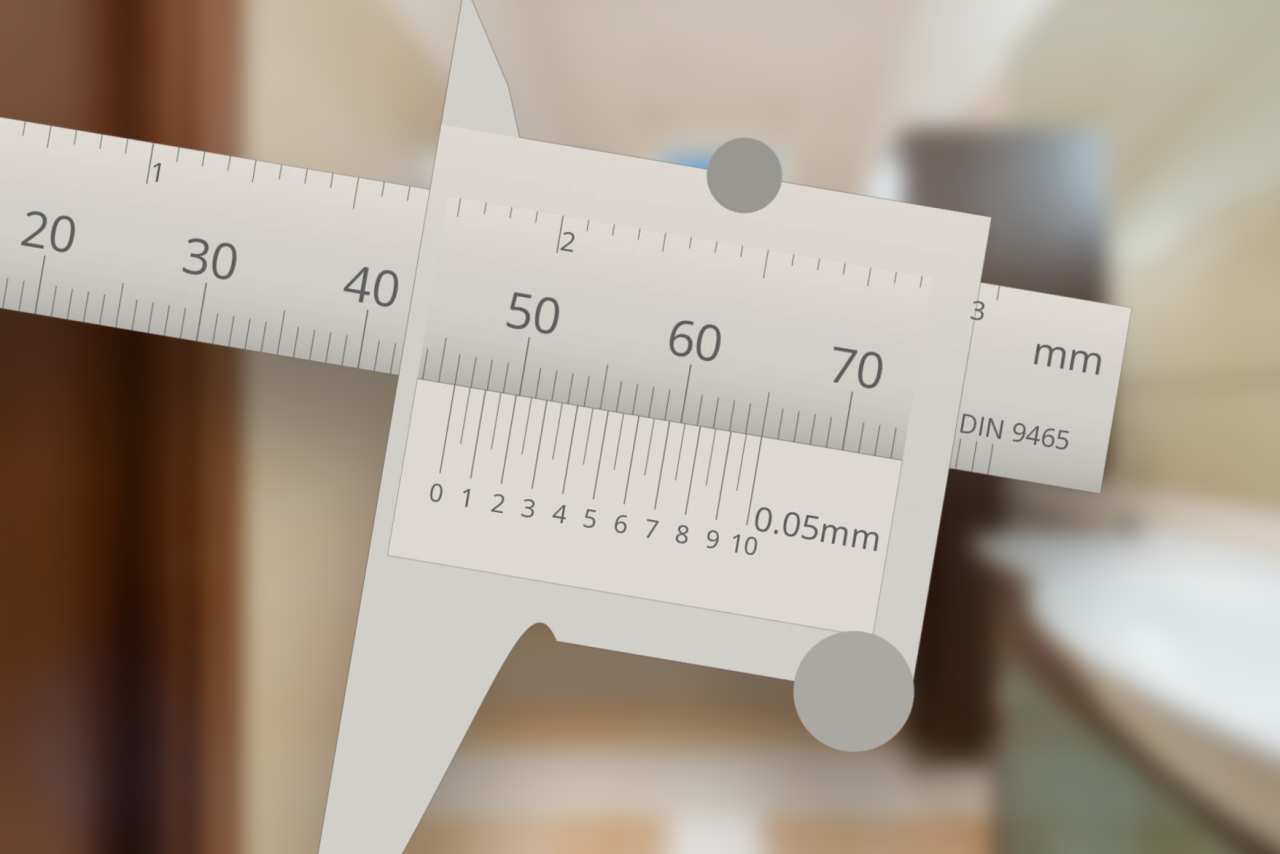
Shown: 46.0 mm
